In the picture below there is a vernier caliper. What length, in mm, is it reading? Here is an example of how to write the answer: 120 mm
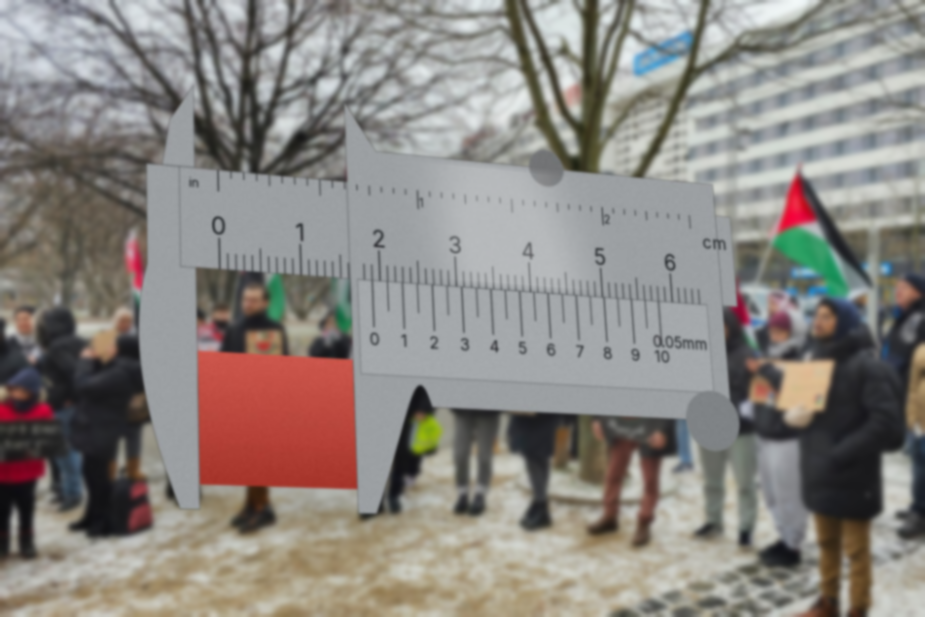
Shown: 19.0 mm
